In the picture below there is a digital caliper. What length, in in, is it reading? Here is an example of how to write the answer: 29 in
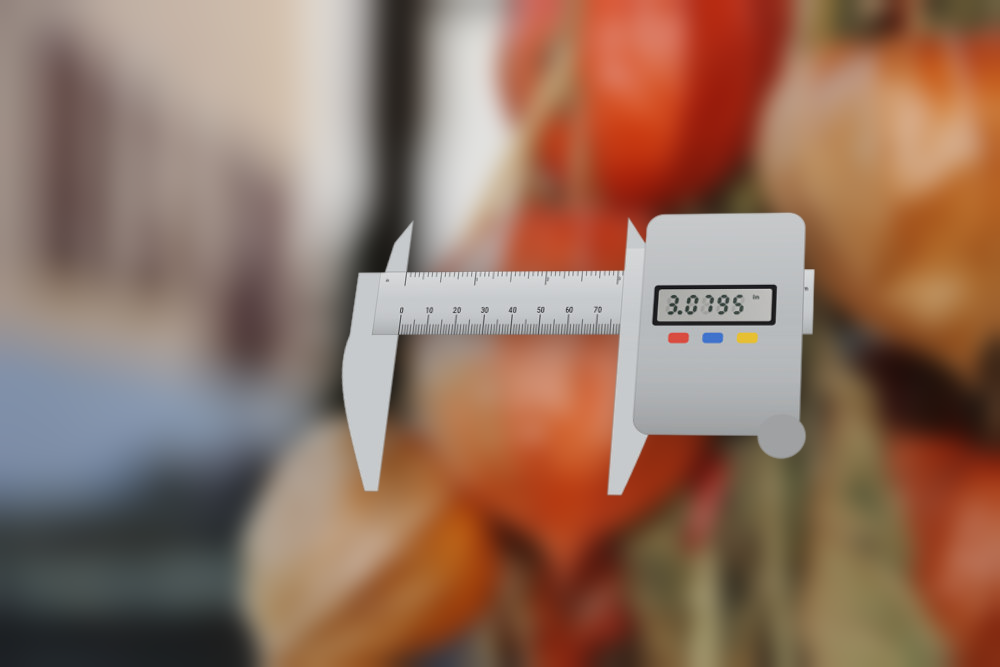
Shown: 3.0795 in
